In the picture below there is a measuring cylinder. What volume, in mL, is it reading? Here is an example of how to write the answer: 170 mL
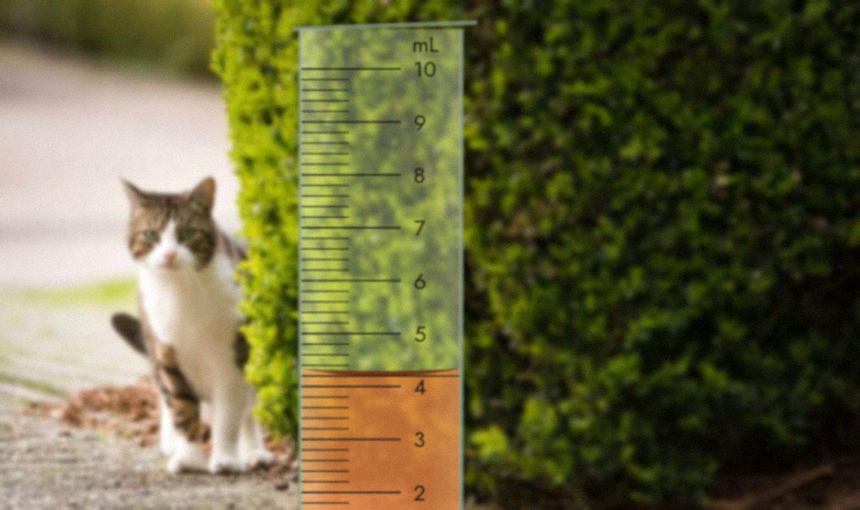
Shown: 4.2 mL
